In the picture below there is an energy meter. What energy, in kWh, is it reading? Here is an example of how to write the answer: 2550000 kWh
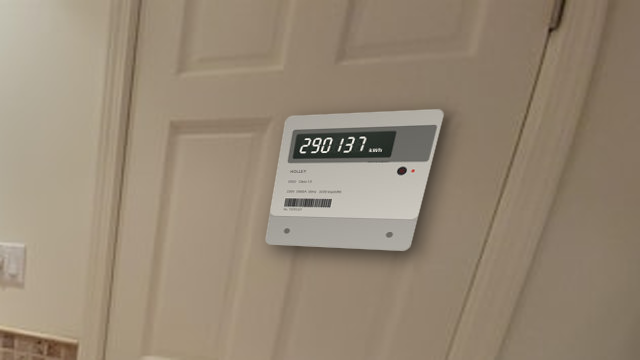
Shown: 290137 kWh
